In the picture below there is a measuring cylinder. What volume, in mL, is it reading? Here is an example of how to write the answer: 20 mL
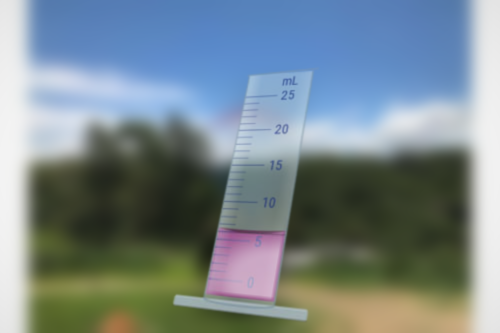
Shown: 6 mL
